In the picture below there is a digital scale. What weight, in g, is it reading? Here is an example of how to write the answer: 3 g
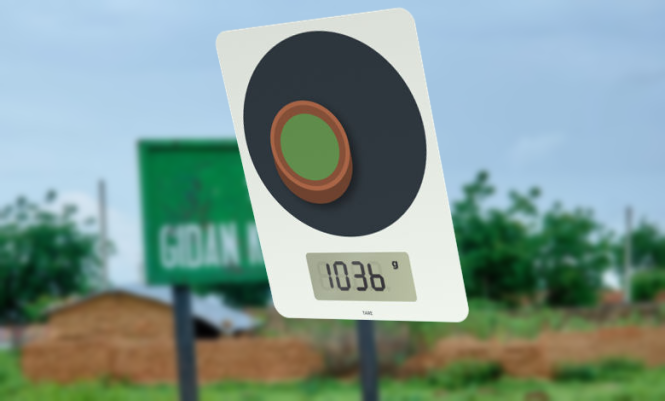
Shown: 1036 g
